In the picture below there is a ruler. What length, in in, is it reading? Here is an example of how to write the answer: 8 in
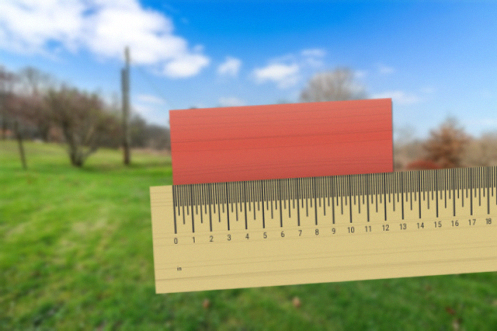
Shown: 12.5 in
